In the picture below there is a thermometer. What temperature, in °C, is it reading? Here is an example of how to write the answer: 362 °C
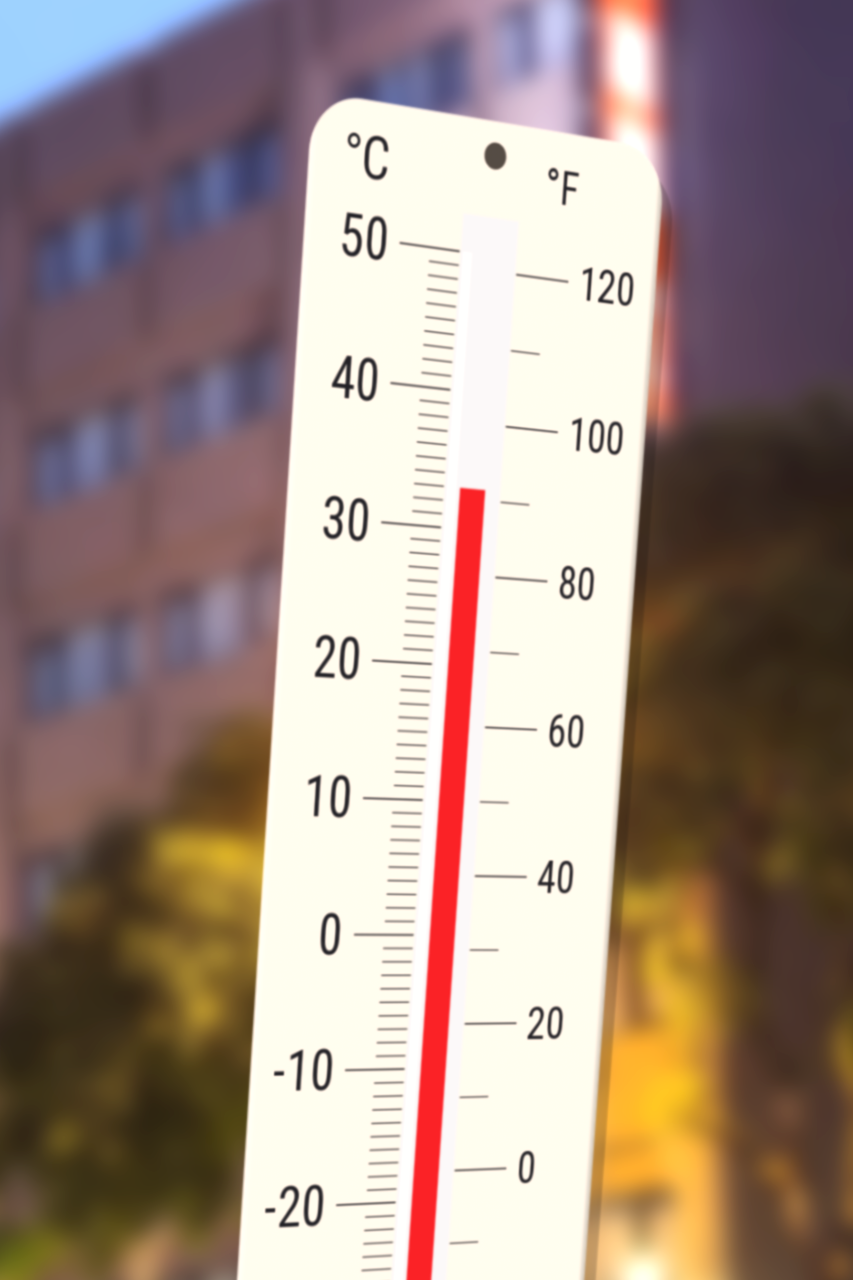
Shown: 33 °C
